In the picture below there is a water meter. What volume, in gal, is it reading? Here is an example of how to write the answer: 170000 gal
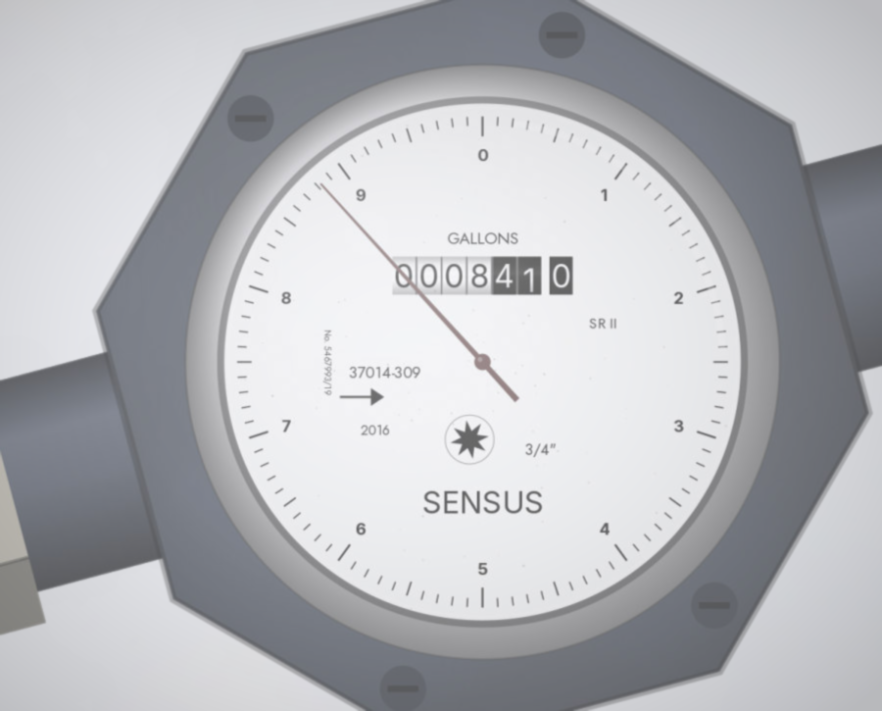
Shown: 8408.8 gal
